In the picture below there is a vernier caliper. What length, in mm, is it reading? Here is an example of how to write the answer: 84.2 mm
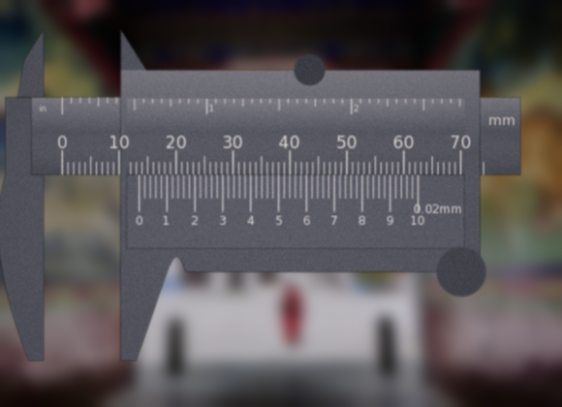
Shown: 13.5 mm
